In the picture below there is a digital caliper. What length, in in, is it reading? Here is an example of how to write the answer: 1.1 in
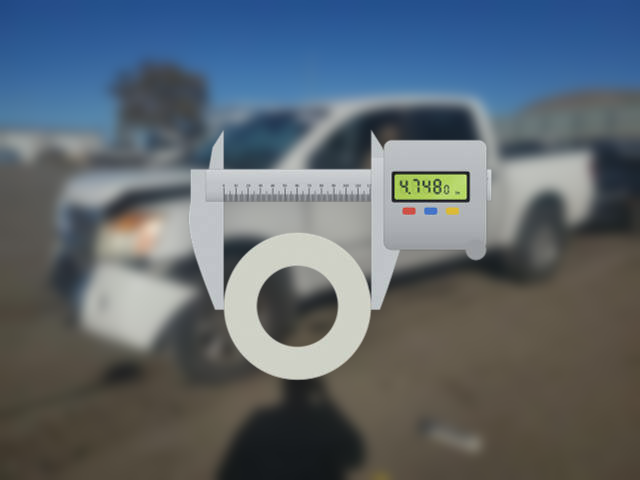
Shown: 4.7480 in
